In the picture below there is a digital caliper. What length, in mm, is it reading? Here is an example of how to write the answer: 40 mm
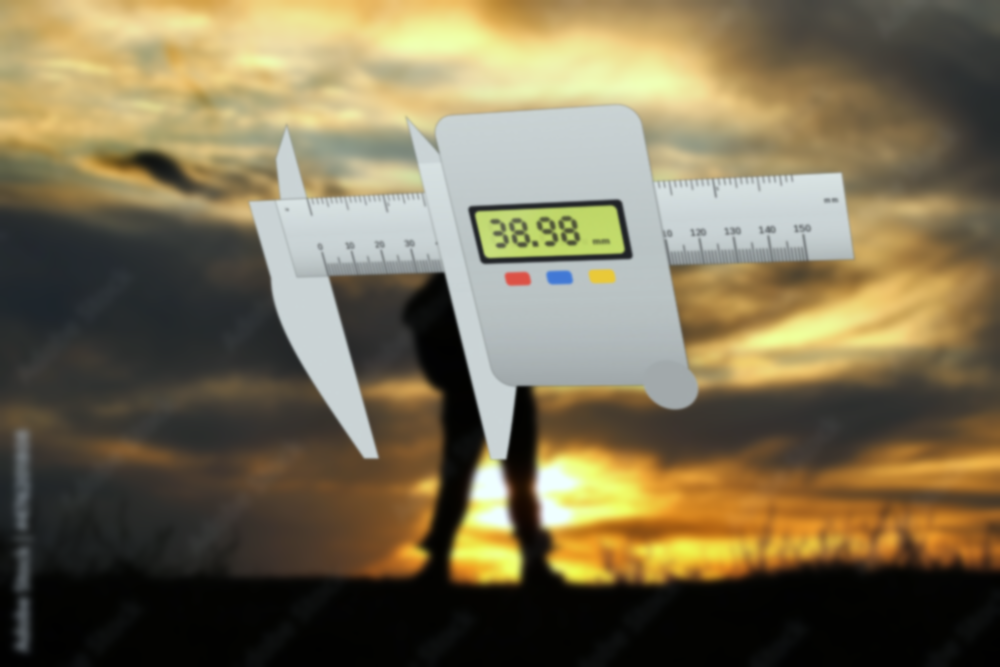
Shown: 38.98 mm
